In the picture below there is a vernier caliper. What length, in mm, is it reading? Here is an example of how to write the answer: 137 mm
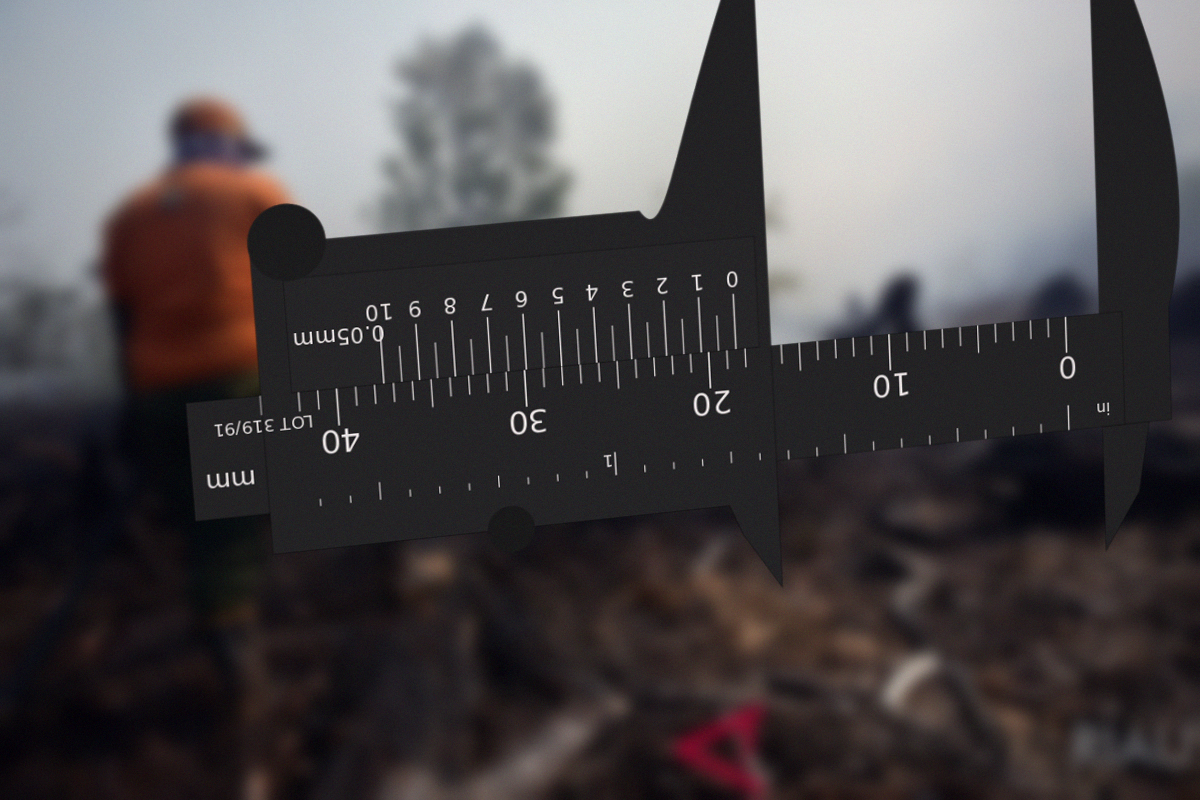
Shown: 18.5 mm
